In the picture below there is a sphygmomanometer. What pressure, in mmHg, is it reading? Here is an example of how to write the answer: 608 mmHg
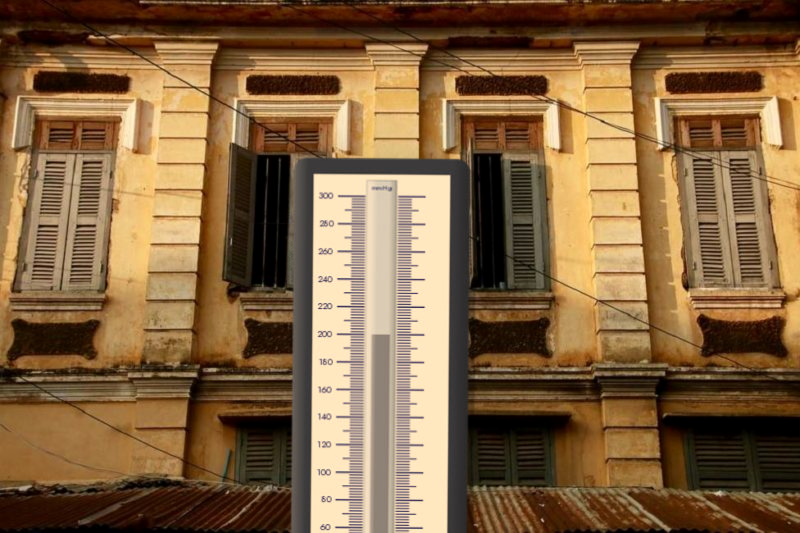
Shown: 200 mmHg
